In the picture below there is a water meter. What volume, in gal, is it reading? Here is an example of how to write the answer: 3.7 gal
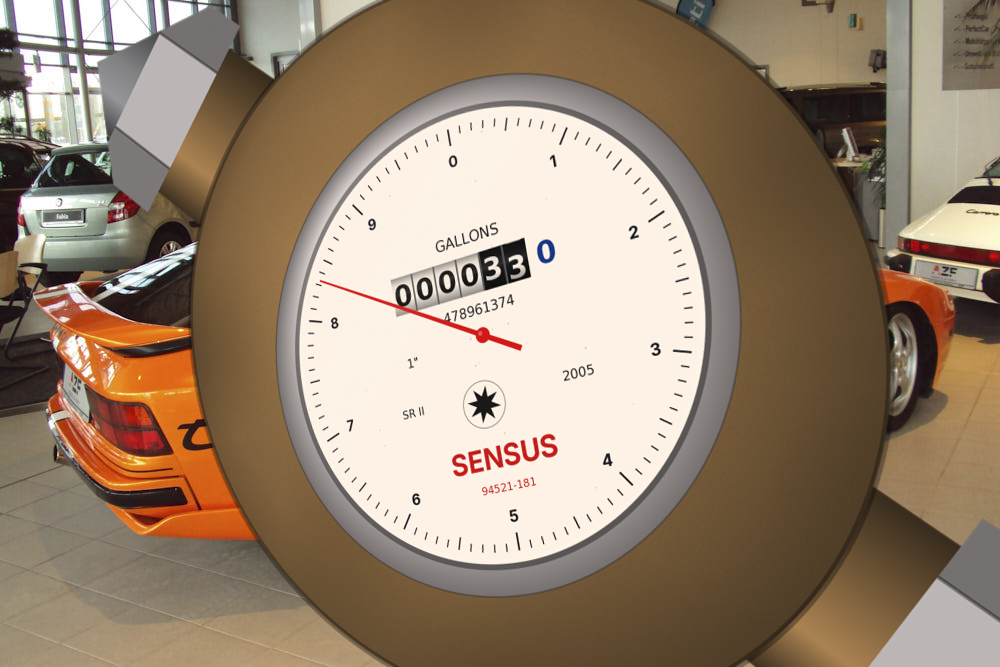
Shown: 328.3 gal
